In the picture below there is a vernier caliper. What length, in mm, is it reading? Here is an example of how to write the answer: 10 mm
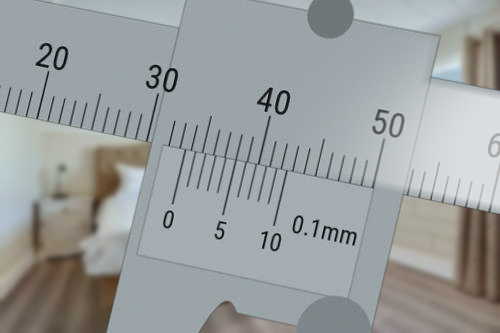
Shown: 33.5 mm
